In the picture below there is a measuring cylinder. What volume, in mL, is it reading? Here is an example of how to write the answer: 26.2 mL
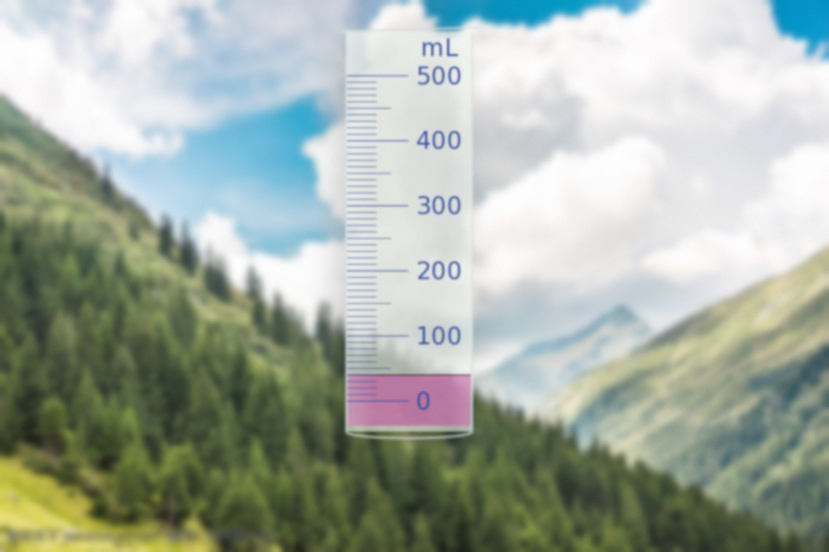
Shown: 40 mL
